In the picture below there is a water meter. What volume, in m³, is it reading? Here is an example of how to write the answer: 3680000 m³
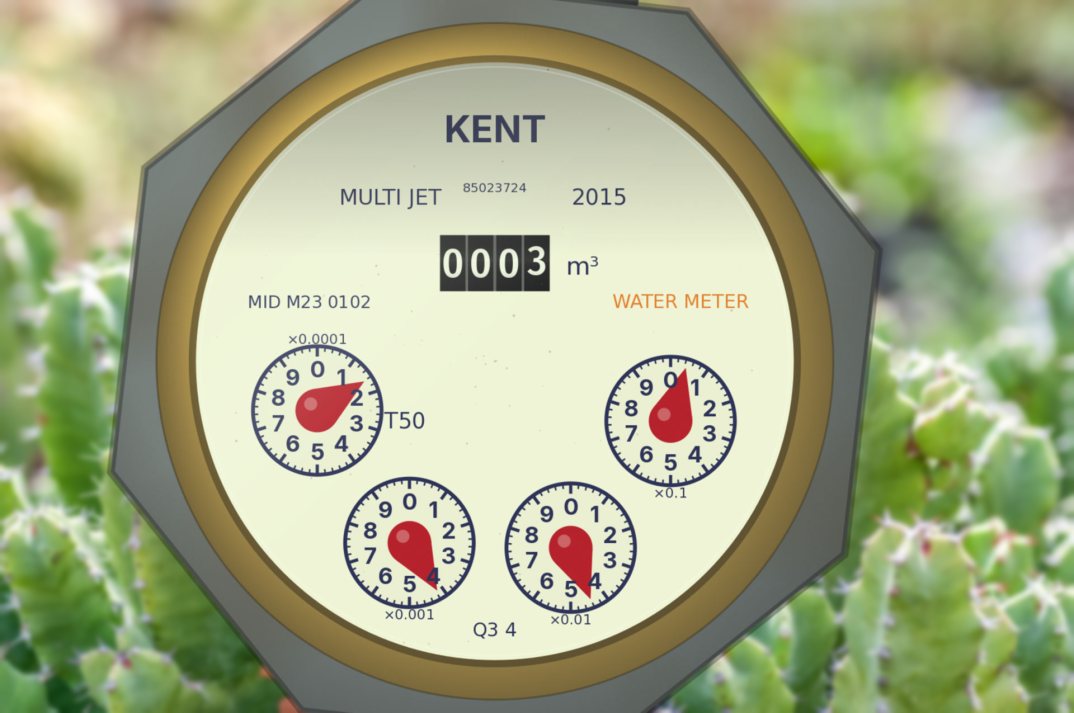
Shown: 3.0441 m³
